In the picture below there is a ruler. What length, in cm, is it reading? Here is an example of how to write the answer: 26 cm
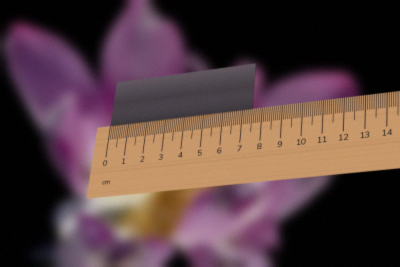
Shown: 7.5 cm
